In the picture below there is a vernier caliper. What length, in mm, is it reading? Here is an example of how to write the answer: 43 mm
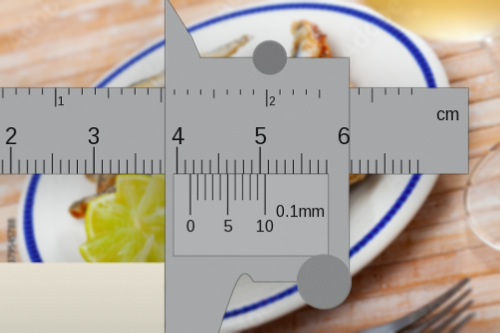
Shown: 41.6 mm
